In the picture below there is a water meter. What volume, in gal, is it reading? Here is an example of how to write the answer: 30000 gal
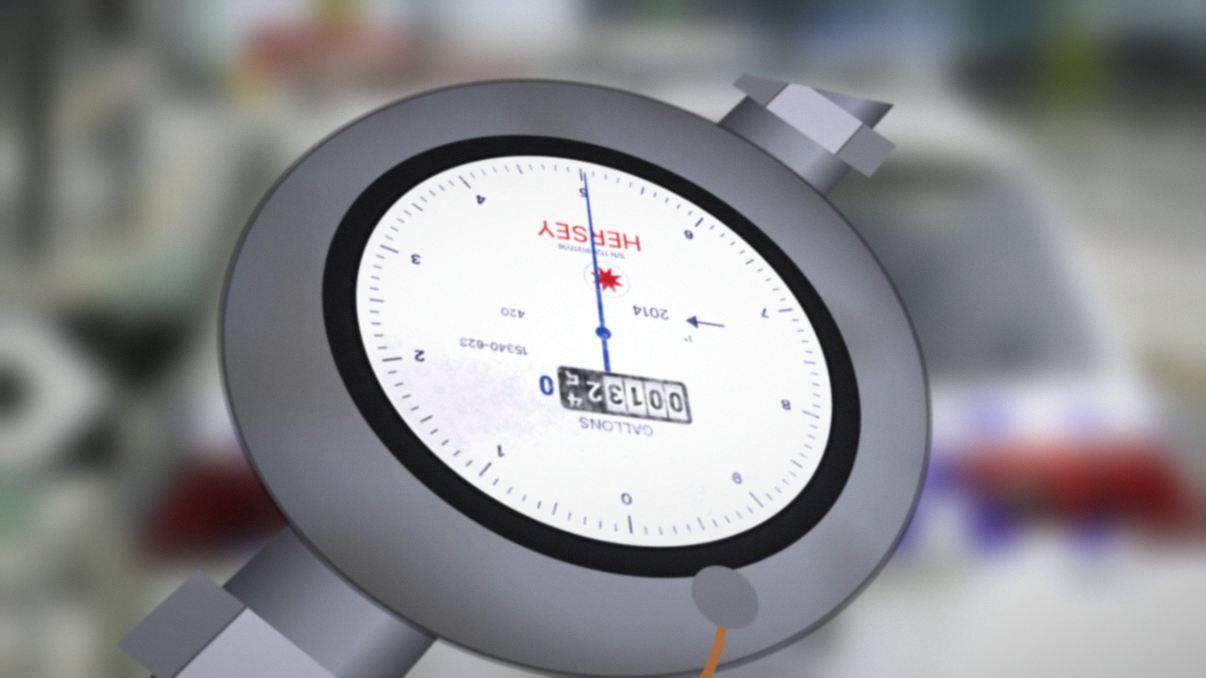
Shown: 13245.0 gal
